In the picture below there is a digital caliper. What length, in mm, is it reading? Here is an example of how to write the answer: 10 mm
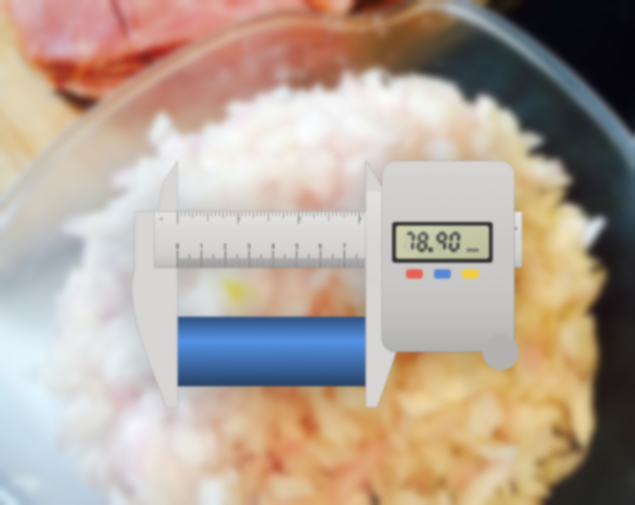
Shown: 78.90 mm
